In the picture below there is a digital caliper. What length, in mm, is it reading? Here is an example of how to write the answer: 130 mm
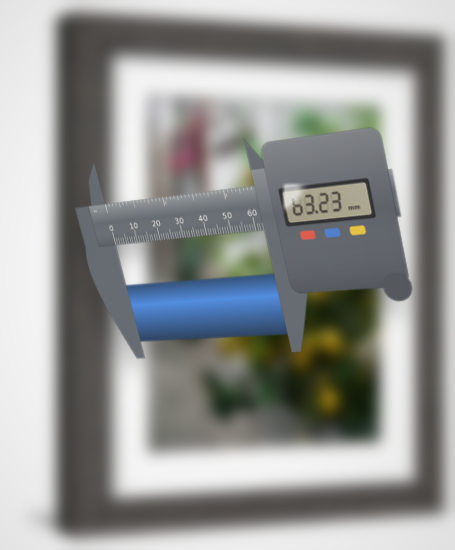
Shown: 63.23 mm
